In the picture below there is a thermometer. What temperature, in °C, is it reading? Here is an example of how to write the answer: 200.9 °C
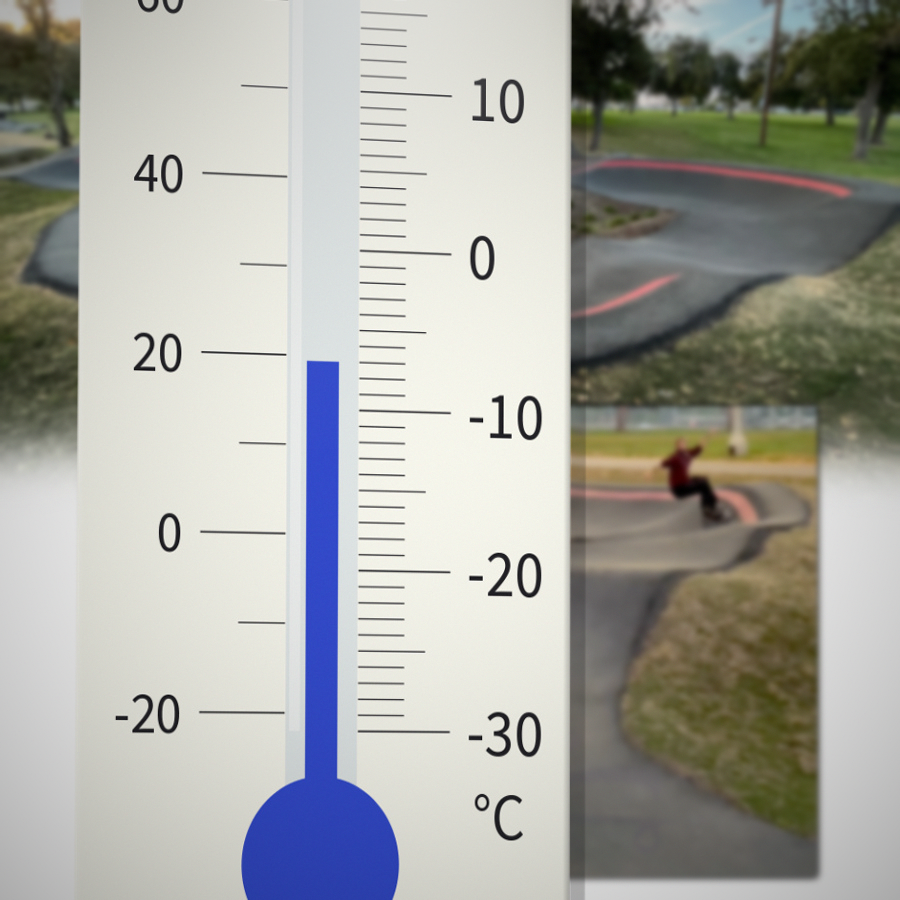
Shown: -7 °C
